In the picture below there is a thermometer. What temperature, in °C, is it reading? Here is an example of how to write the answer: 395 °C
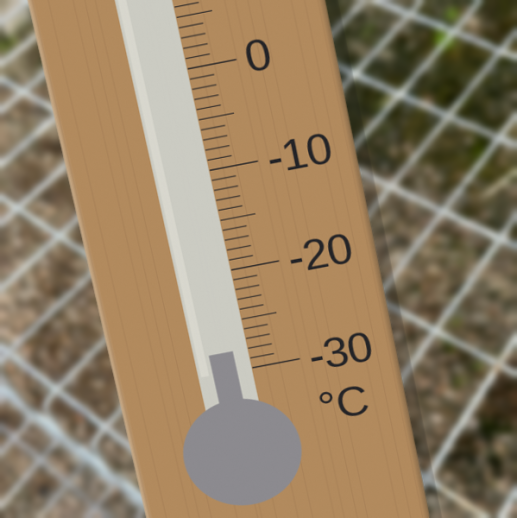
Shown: -28 °C
